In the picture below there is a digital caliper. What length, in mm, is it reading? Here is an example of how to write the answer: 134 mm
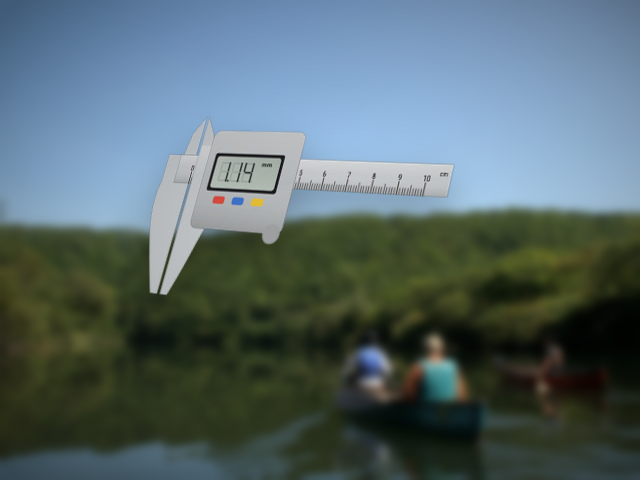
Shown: 1.14 mm
